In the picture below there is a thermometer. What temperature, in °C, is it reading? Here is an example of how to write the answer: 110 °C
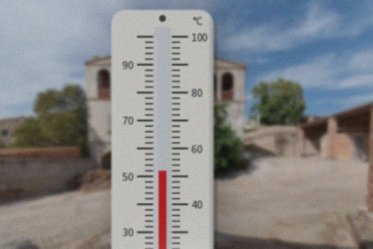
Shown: 52 °C
